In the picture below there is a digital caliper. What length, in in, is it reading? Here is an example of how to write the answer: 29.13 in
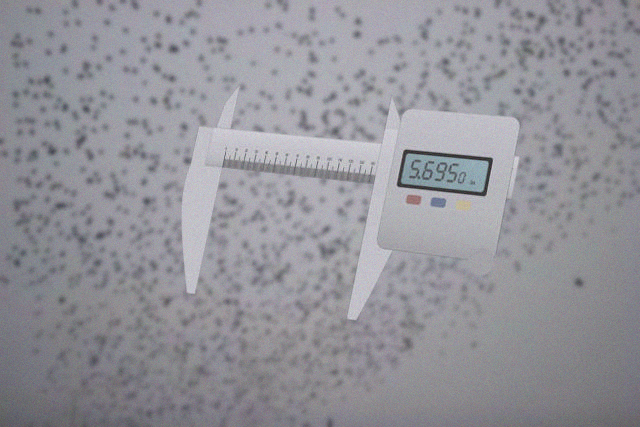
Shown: 5.6950 in
